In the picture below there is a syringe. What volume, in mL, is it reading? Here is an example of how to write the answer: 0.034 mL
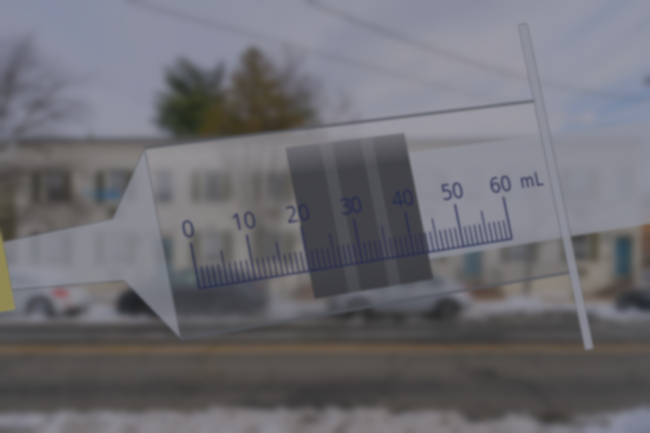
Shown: 20 mL
